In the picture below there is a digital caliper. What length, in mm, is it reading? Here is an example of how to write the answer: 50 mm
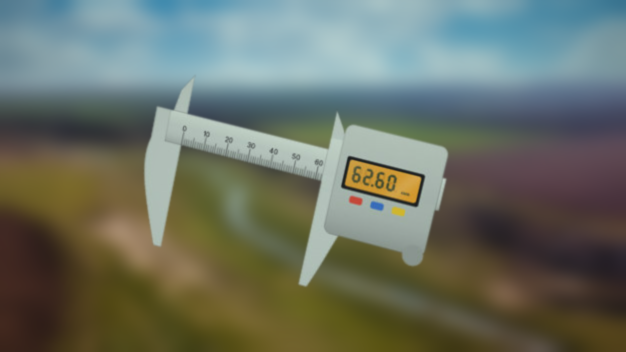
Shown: 62.60 mm
